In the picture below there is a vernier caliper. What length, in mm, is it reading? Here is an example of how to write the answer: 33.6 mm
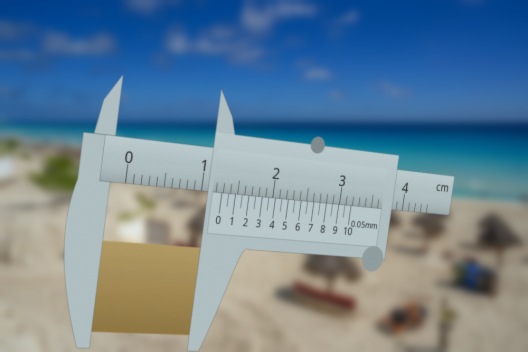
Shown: 12.8 mm
